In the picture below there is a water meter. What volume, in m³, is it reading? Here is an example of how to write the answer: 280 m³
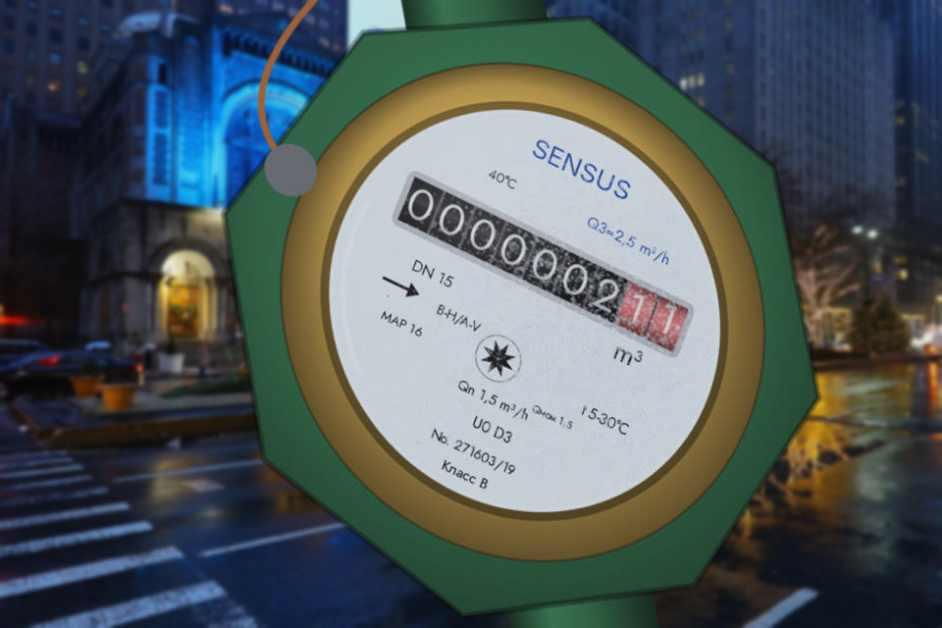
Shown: 2.11 m³
